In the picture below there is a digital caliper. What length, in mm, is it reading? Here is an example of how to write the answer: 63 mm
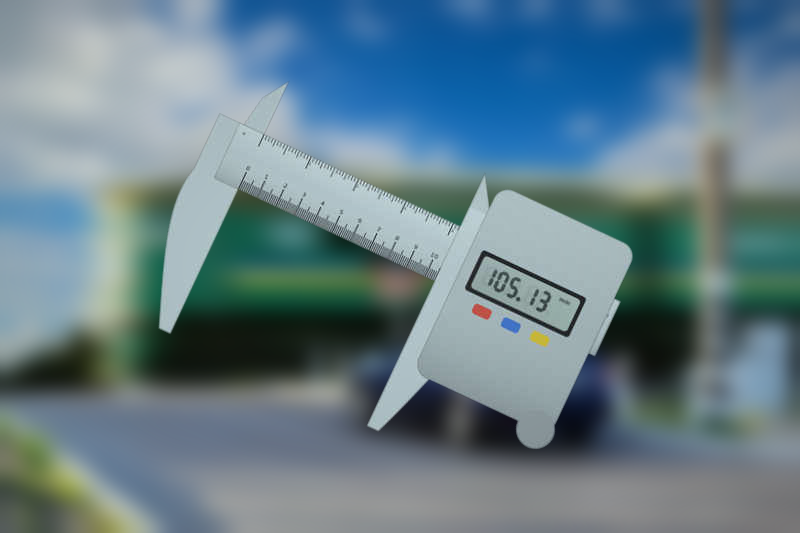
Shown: 105.13 mm
